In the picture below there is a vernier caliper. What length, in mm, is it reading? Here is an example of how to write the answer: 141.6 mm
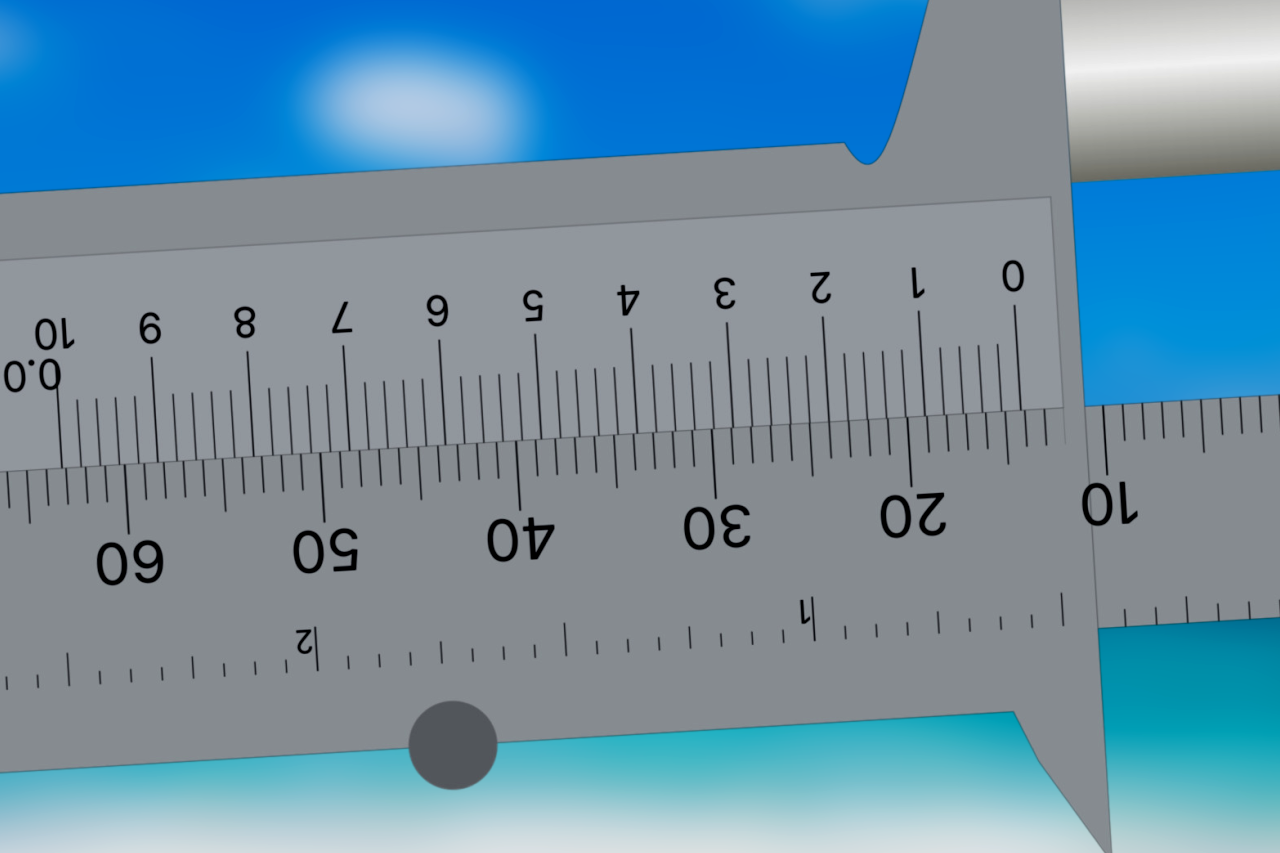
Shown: 14.2 mm
